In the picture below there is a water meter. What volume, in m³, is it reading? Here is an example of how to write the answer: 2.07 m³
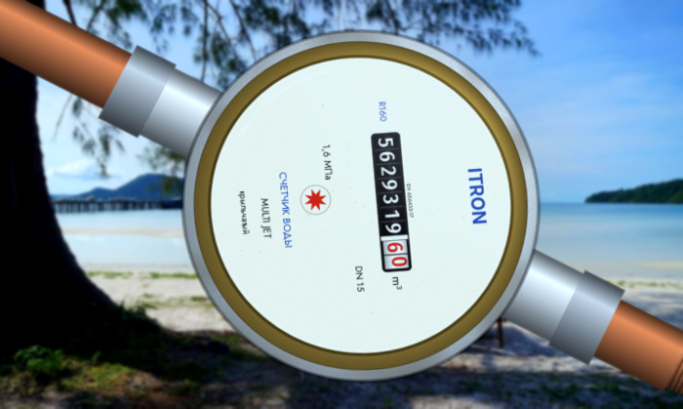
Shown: 5629319.60 m³
